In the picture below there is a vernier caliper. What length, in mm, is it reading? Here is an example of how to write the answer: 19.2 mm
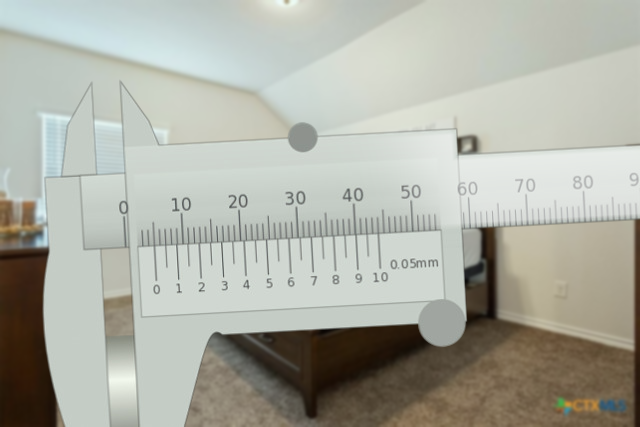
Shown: 5.0 mm
